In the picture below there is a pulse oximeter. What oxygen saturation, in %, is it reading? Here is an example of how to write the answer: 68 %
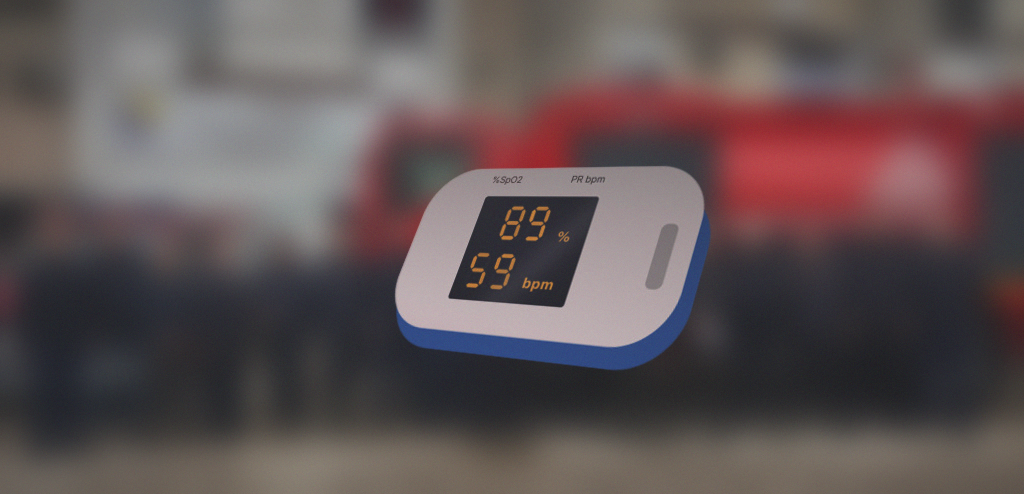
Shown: 89 %
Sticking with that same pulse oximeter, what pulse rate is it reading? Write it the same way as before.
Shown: 59 bpm
